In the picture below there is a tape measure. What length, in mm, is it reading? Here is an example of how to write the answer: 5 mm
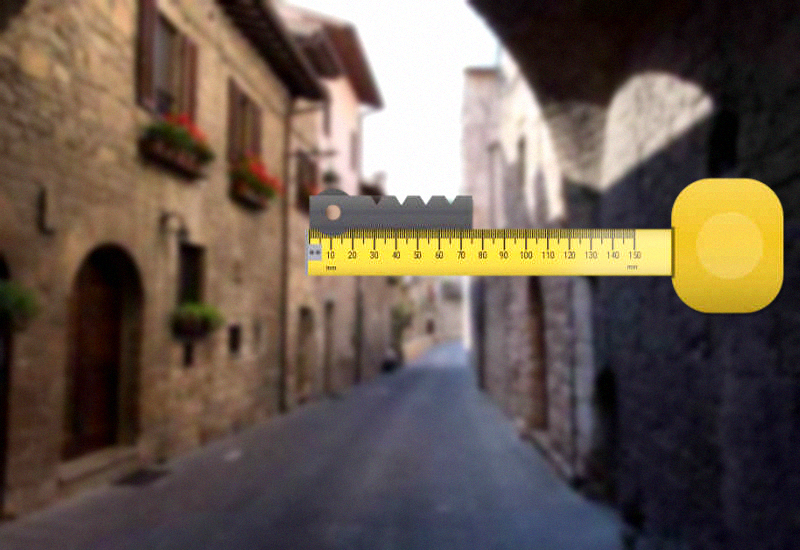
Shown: 75 mm
